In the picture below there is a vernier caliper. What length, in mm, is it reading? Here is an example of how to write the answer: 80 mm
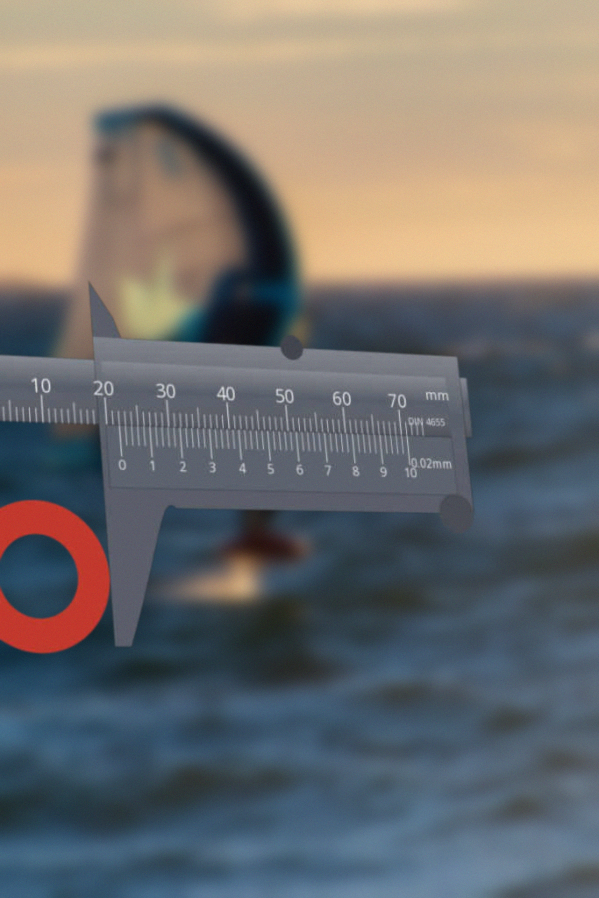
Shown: 22.0 mm
